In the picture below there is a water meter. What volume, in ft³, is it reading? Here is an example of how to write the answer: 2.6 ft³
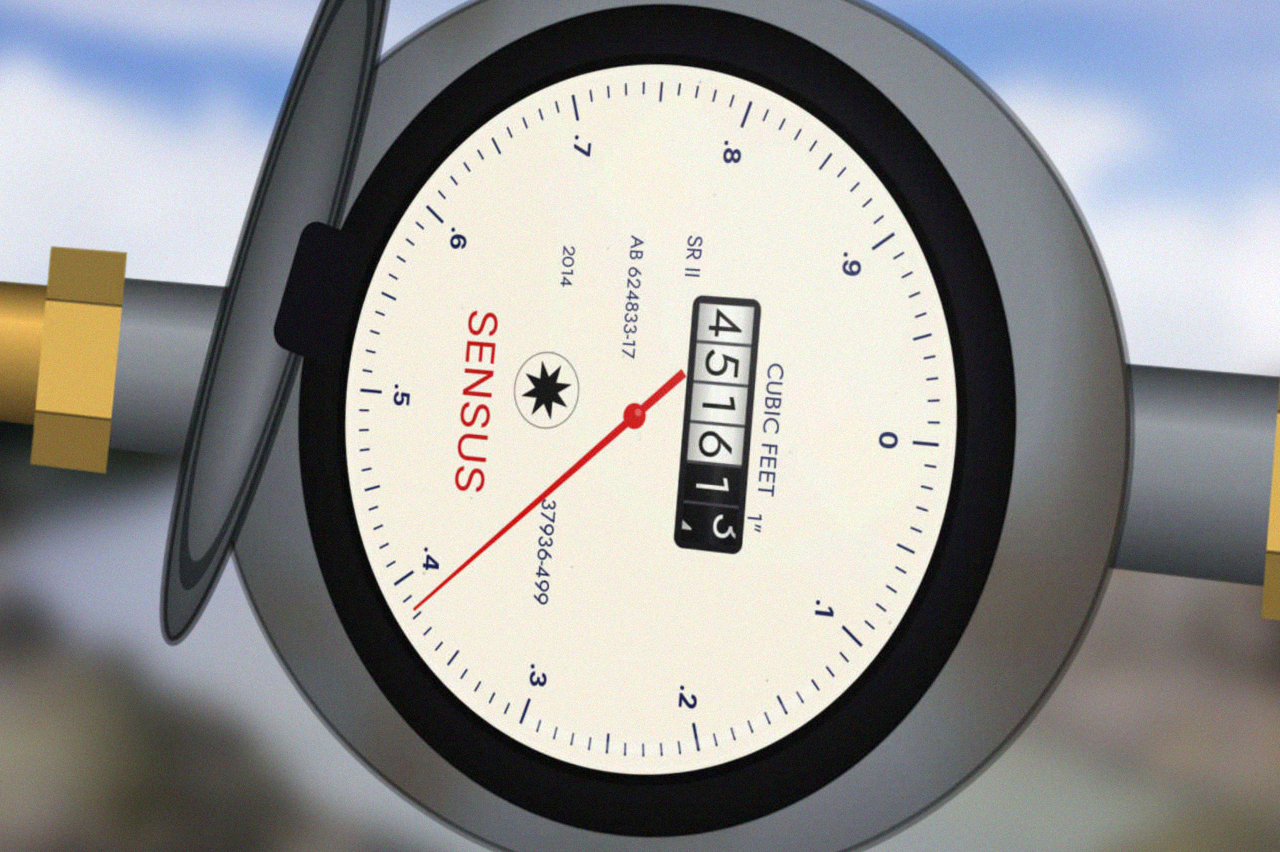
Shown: 451613.38 ft³
